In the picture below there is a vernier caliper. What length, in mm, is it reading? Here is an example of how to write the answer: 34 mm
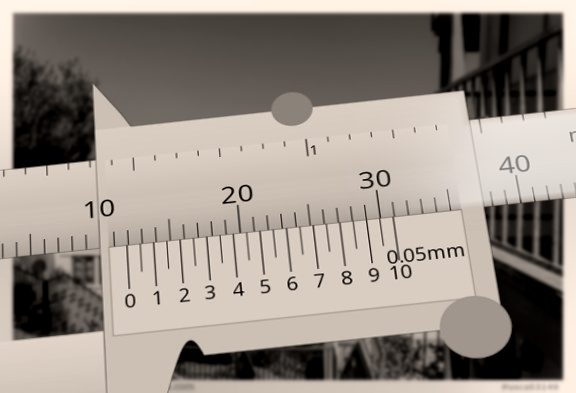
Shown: 11.9 mm
